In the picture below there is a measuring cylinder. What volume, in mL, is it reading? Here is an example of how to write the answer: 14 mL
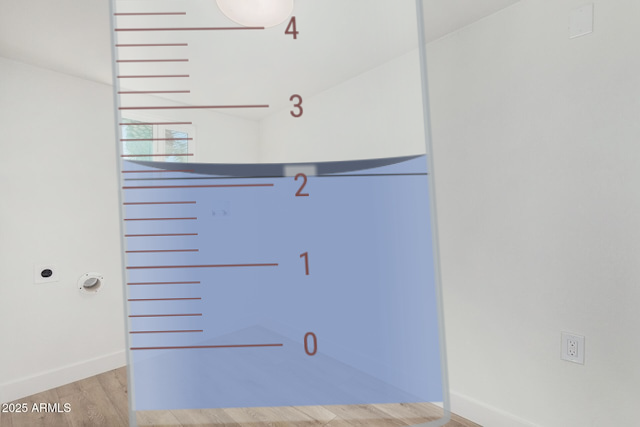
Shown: 2.1 mL
